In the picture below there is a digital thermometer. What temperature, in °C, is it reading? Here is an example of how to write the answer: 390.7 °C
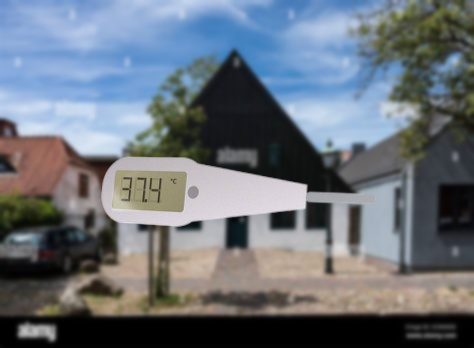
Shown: 37.4 °C
